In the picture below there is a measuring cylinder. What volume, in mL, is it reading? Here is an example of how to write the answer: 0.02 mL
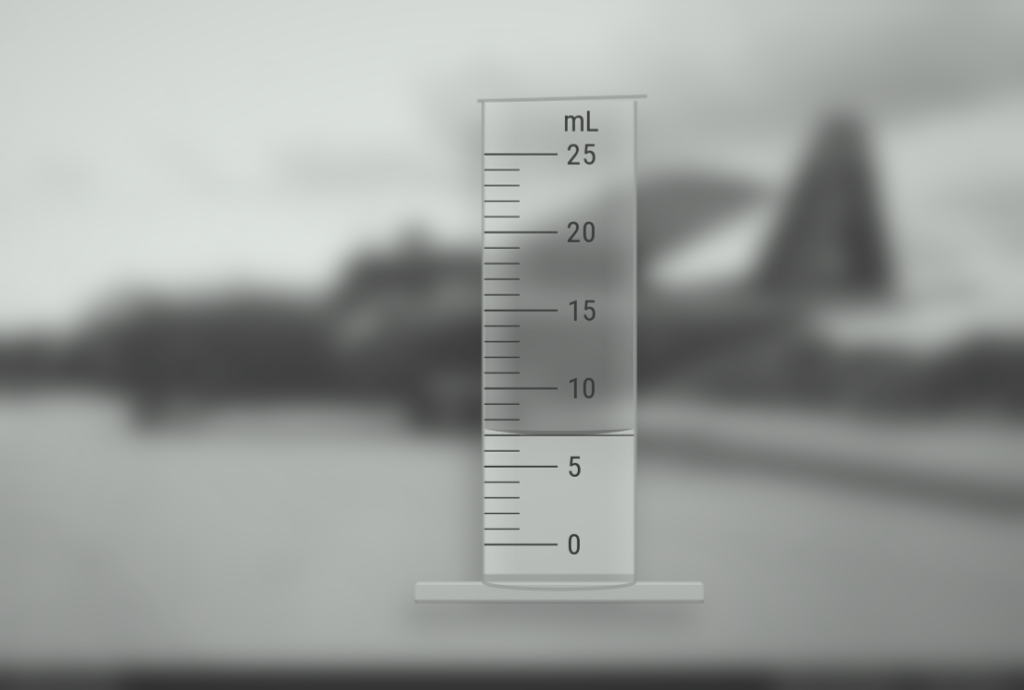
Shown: 7 mL
